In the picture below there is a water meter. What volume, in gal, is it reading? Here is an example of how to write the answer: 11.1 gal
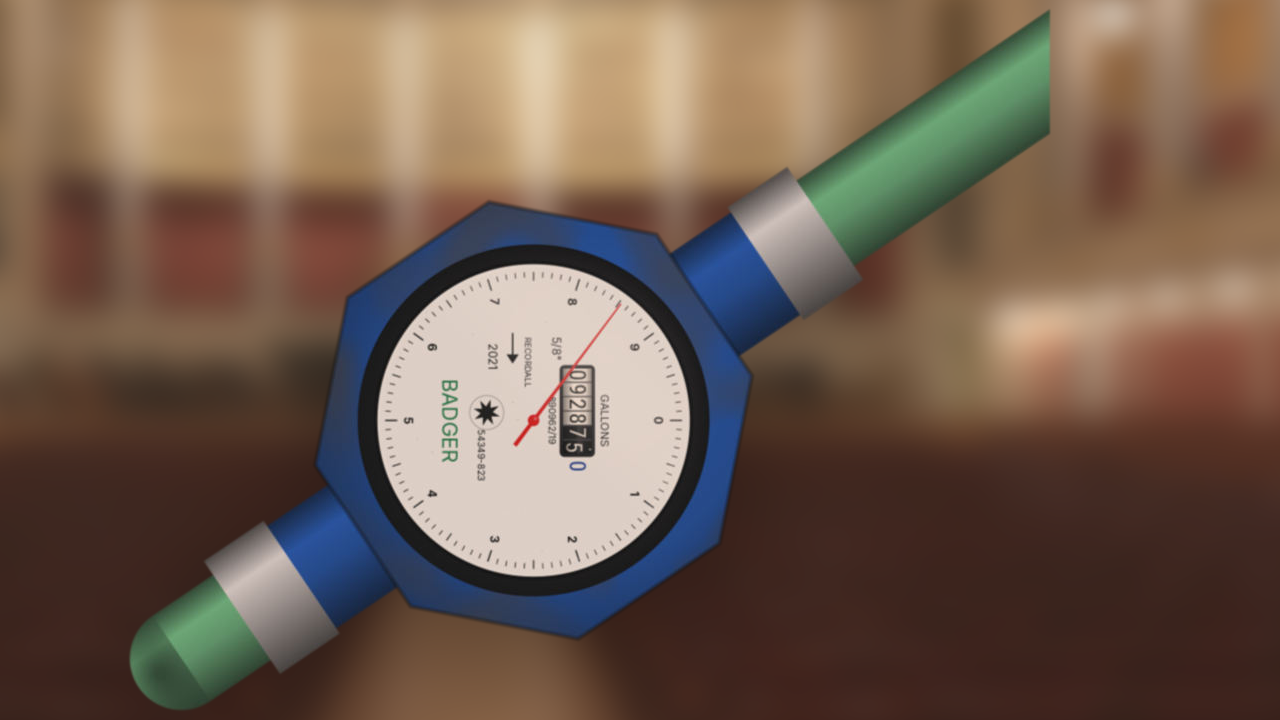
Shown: 928748.5 gal
